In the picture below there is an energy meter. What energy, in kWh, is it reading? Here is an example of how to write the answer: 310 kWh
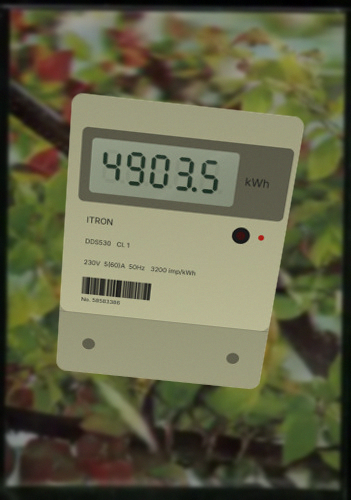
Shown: 4903.5 kWh
